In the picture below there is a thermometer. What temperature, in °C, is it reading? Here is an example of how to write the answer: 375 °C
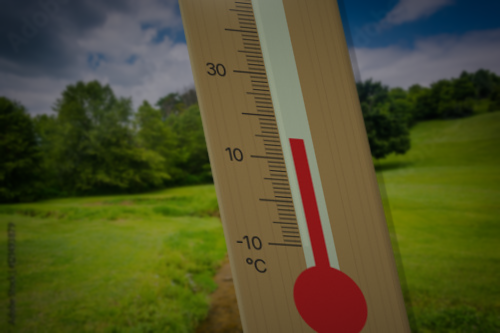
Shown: 15 °C
